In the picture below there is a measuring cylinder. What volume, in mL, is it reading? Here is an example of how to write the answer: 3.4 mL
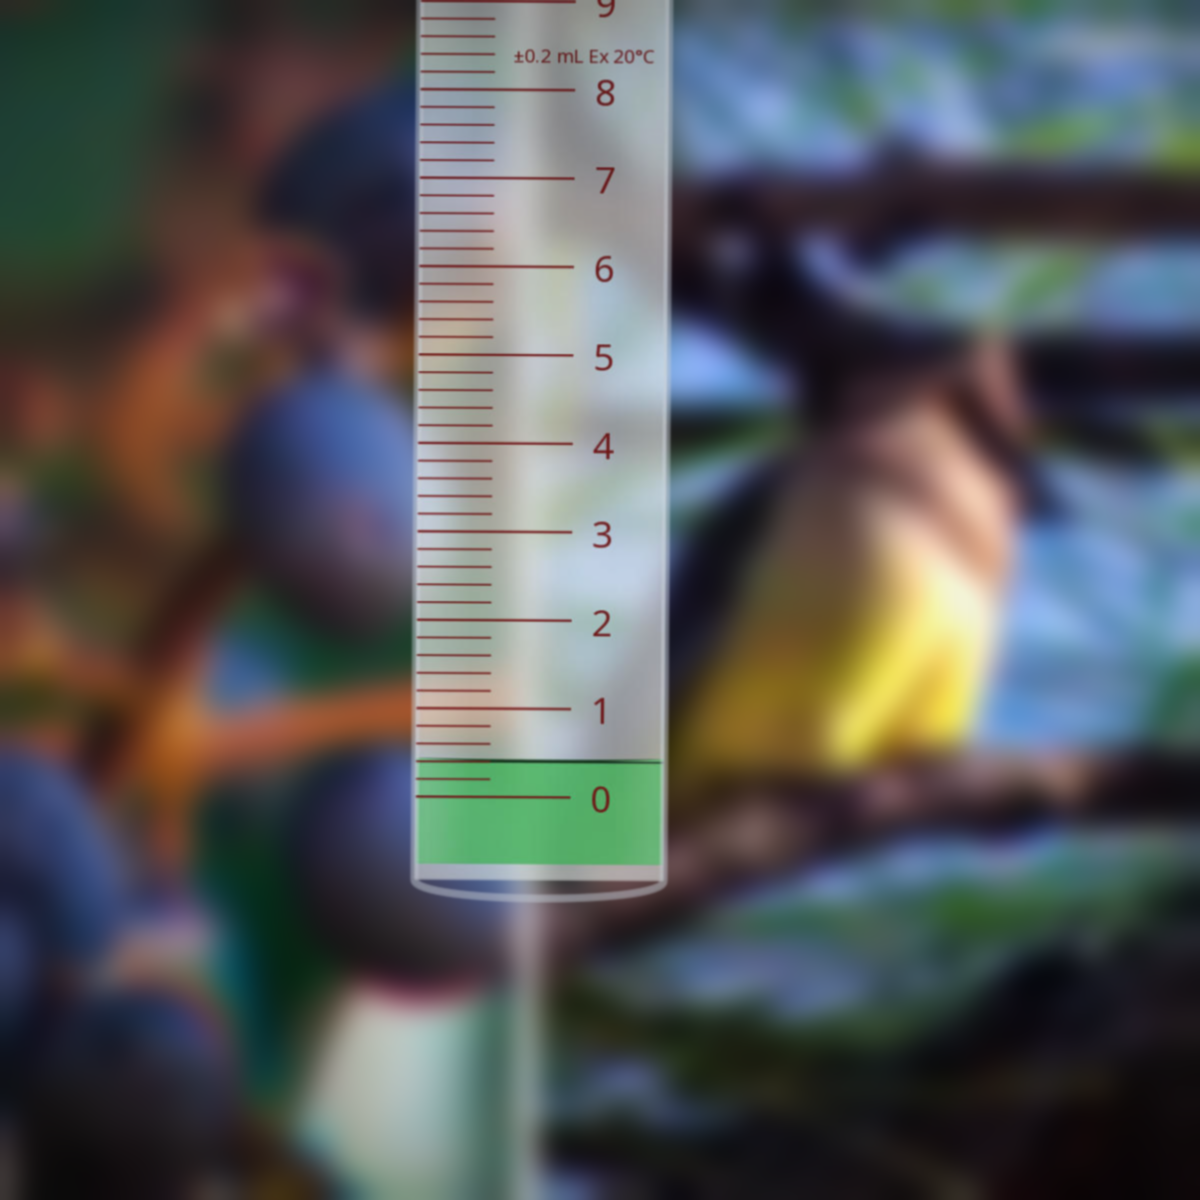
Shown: 0.4 mL
